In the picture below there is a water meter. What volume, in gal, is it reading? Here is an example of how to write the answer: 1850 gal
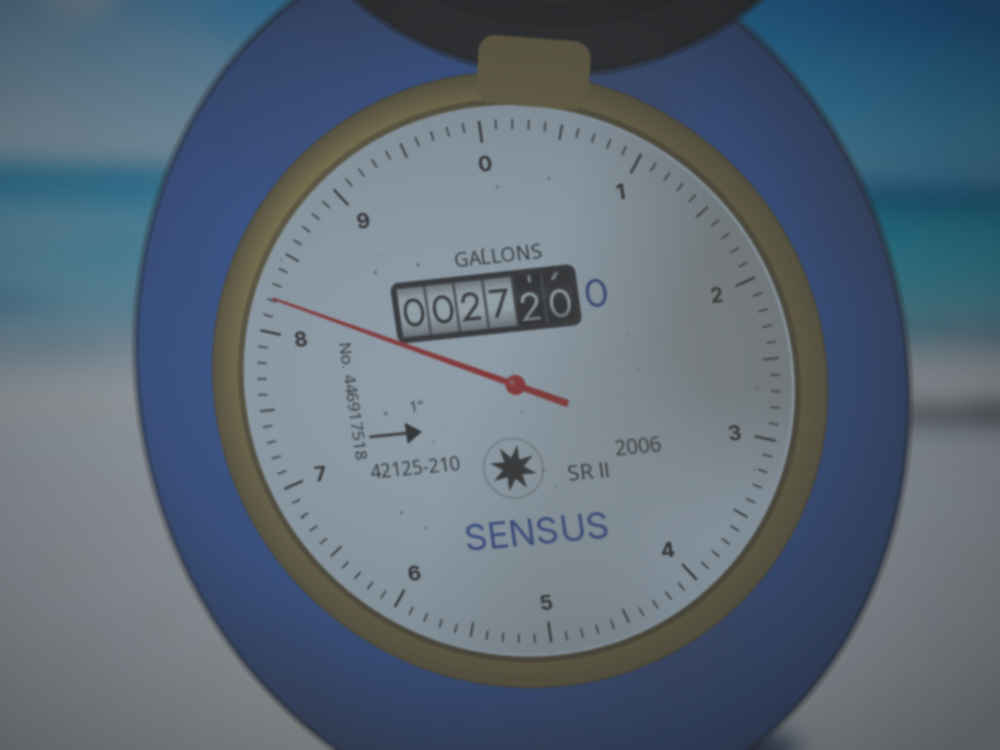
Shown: 27198.2 gal
